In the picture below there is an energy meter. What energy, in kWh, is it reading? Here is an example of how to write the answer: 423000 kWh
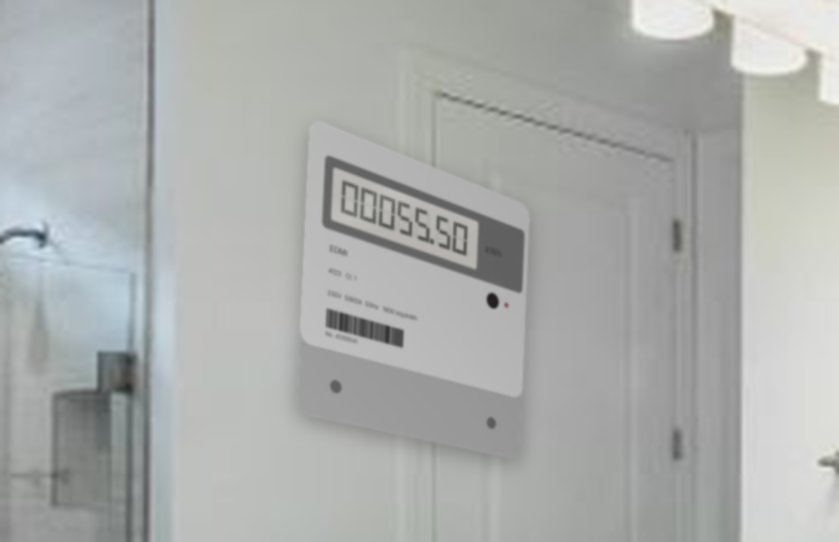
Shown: 55.50 kWh
